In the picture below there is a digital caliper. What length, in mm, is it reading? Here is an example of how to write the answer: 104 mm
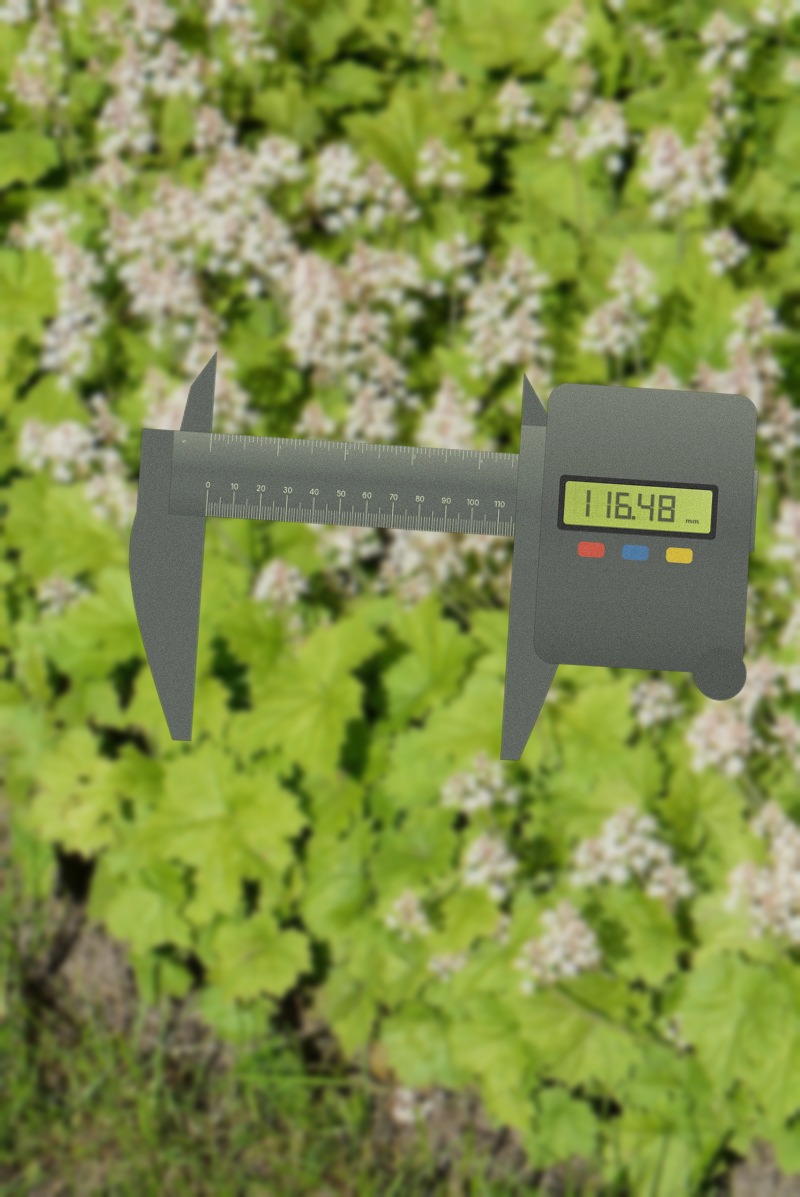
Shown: 116.48 mm
